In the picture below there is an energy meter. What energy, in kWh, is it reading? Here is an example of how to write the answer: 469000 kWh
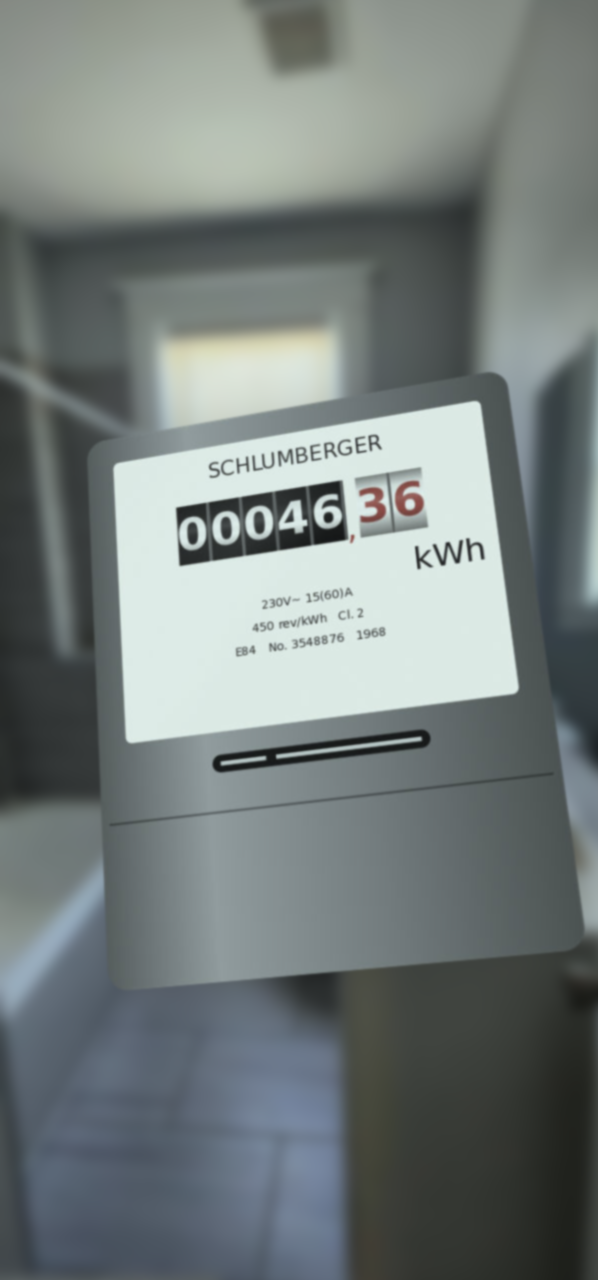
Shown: 46.36 kWh
